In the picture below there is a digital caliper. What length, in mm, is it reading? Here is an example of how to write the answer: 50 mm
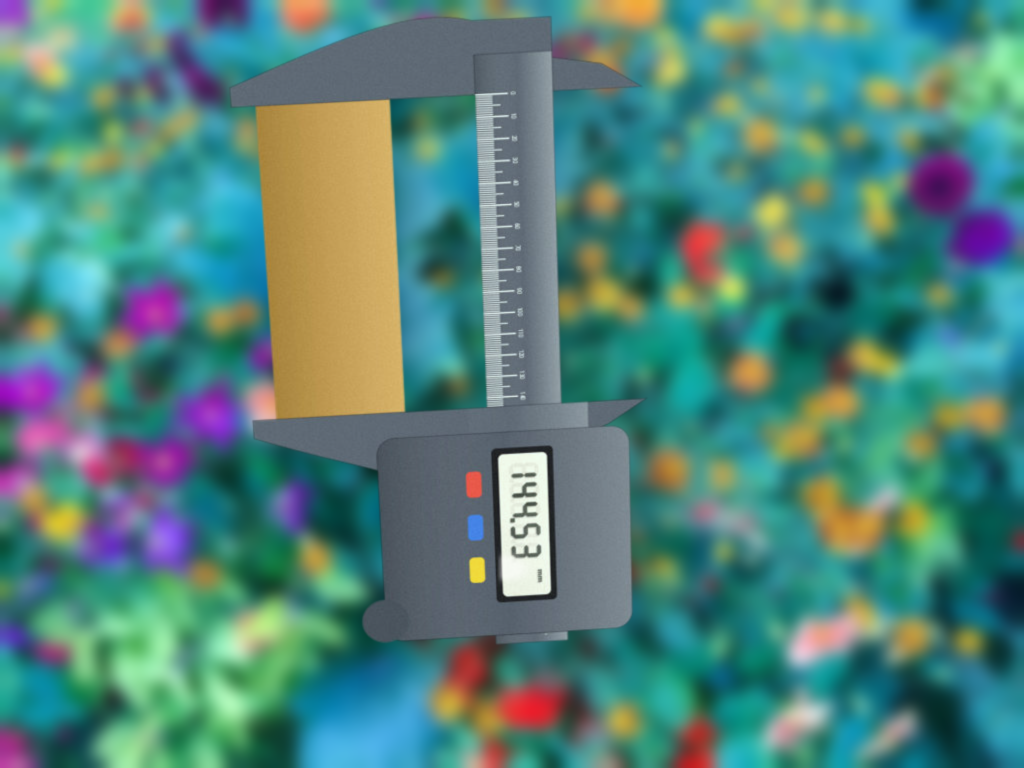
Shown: 144.53 mm
